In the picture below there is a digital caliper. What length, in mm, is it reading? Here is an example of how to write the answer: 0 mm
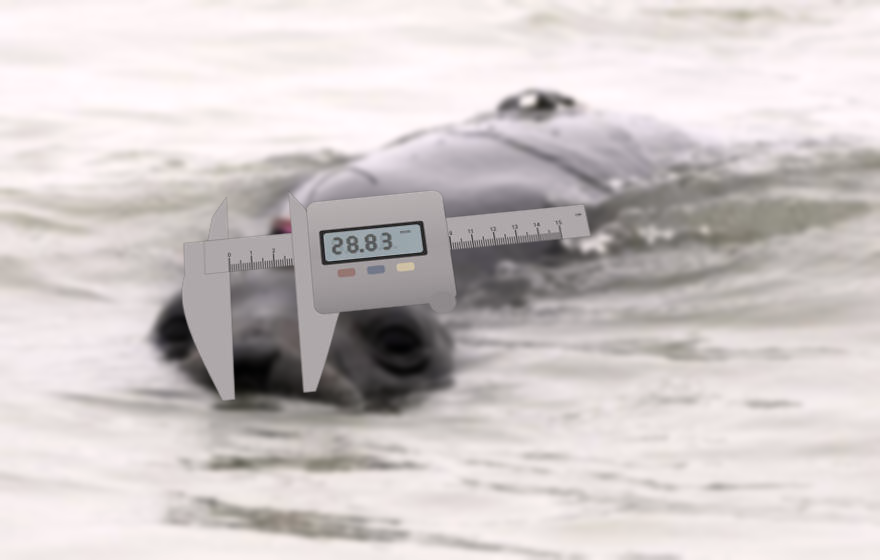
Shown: 28.83 mm
